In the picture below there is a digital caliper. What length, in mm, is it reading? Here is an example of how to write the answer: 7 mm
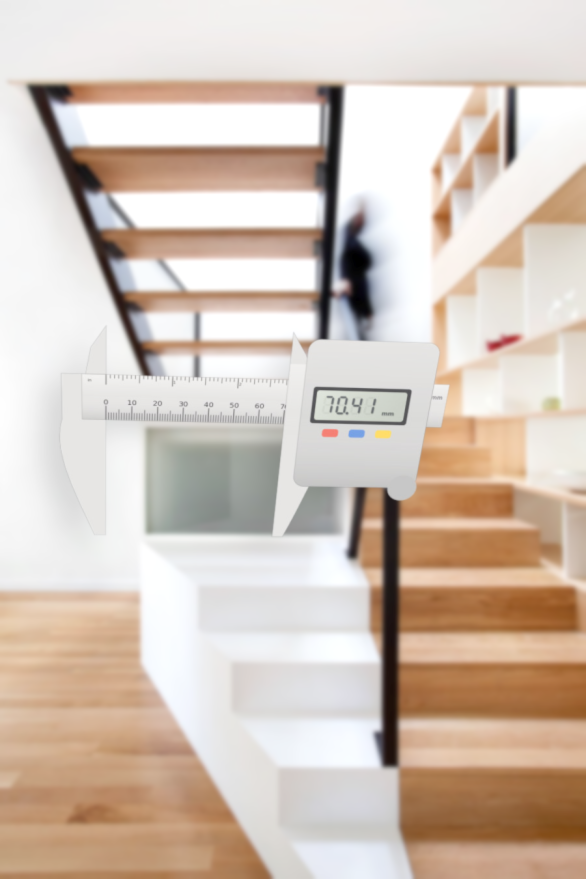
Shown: 70.41 mm
